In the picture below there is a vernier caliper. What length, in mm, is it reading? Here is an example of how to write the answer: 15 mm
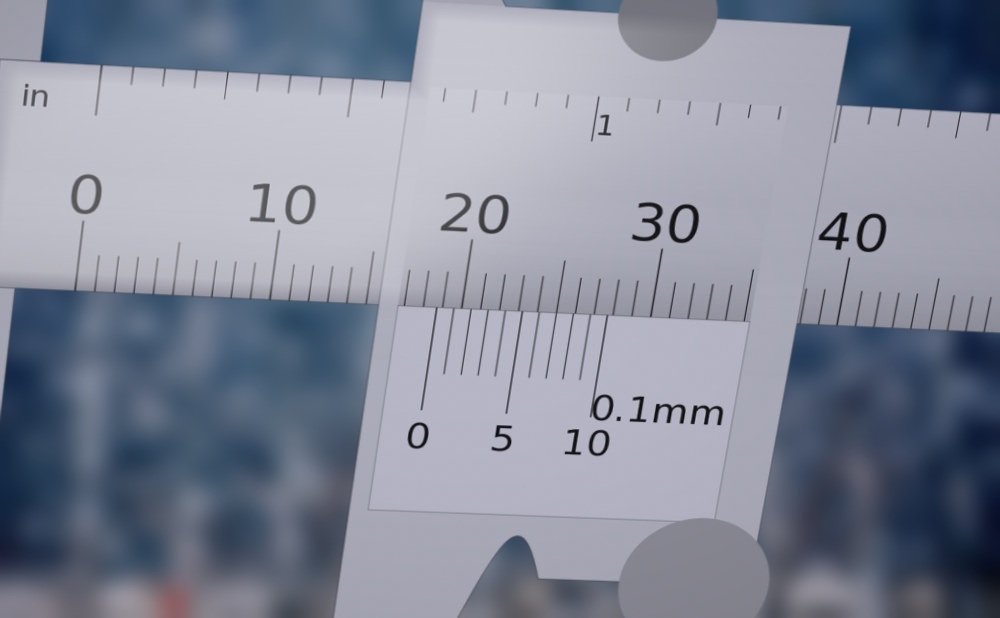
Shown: 18.7 mm
